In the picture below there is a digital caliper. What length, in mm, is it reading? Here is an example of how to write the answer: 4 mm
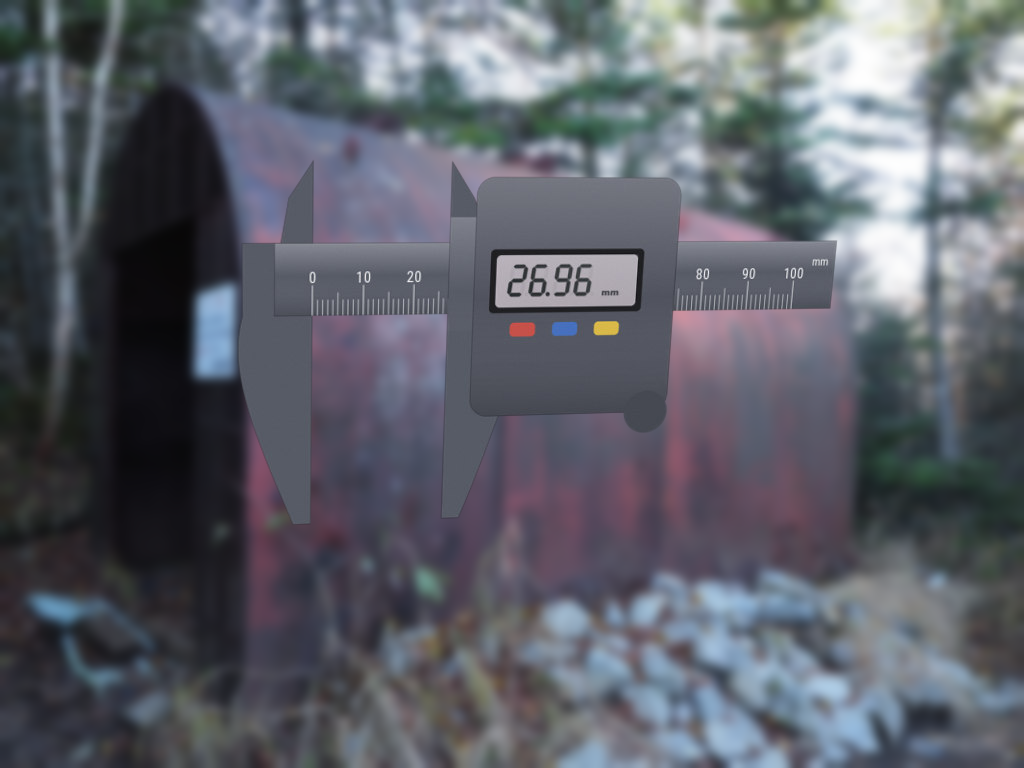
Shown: 26.96 mm
